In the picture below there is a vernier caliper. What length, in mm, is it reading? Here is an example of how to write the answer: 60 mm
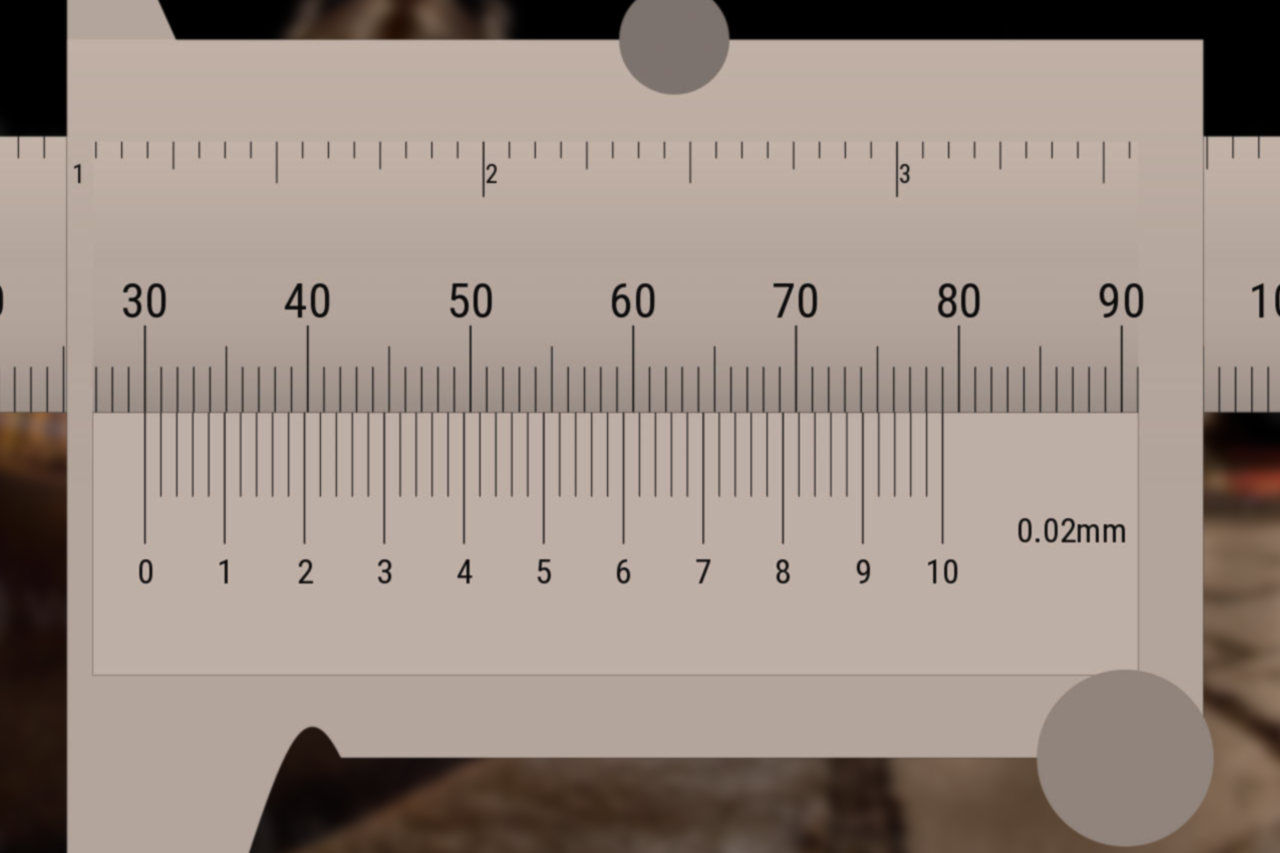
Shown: 30.0 mm
